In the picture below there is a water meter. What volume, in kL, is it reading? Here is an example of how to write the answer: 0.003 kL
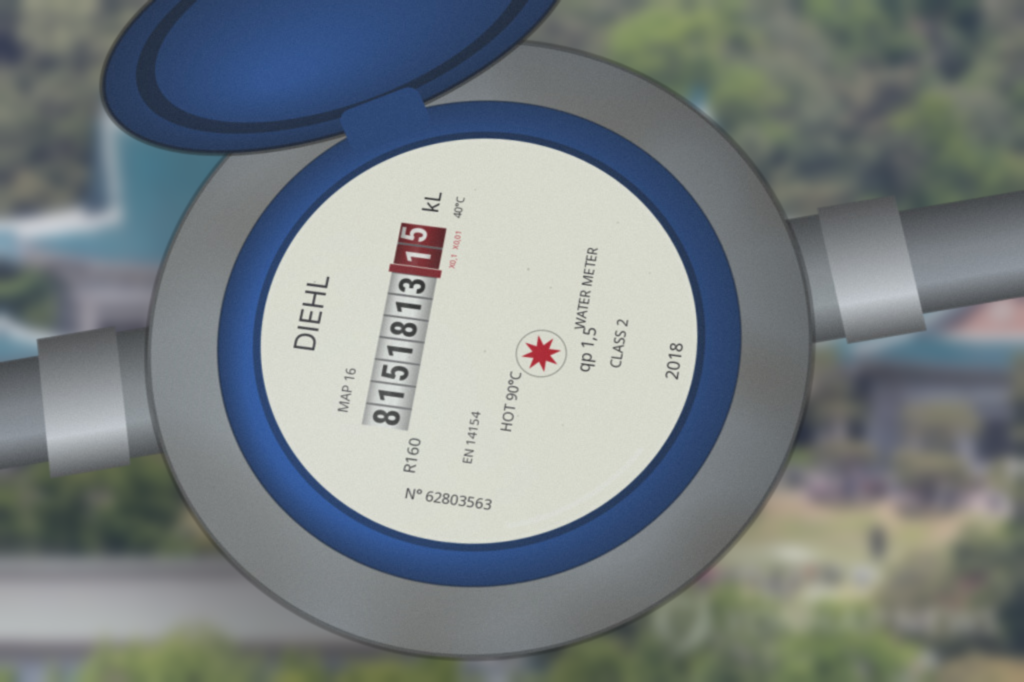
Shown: 8151813.15 kL
